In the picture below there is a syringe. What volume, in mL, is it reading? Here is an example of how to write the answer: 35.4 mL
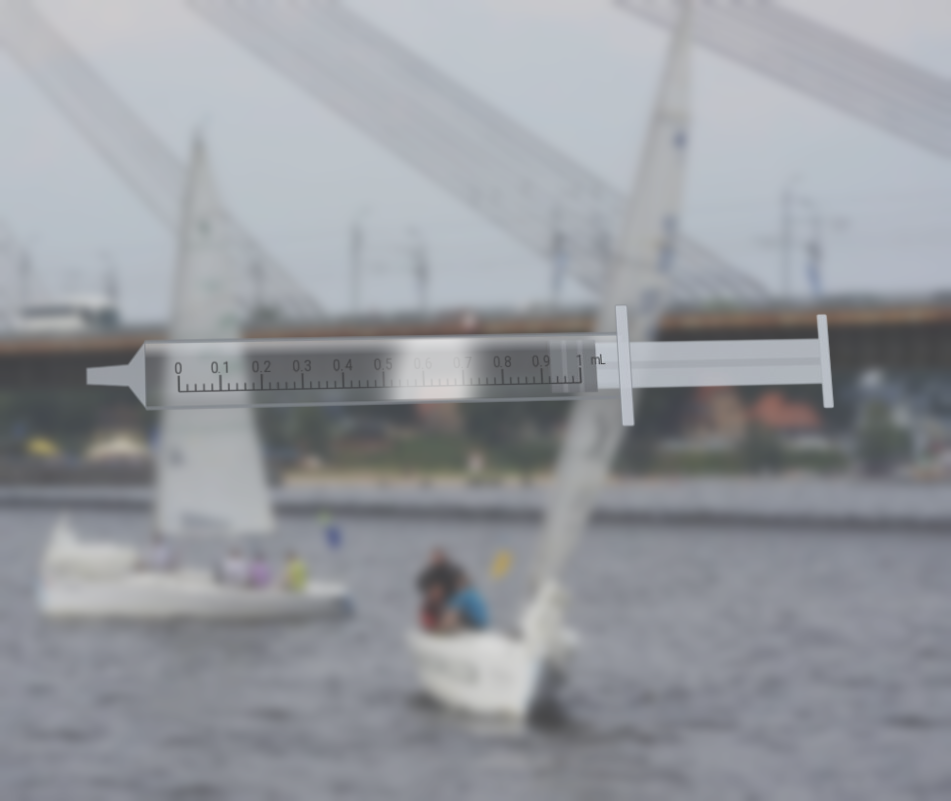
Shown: 0.92 mL
